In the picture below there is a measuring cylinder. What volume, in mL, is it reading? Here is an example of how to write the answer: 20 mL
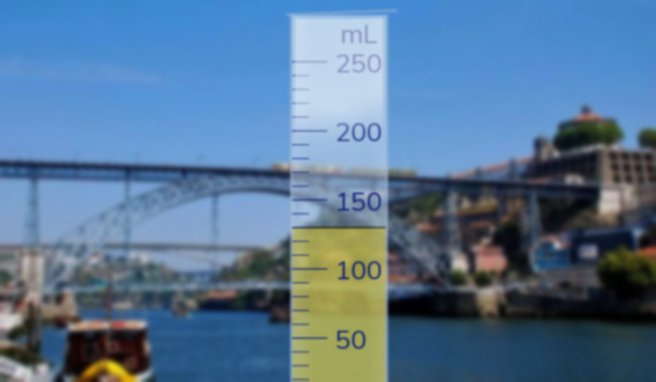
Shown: 130 mL
